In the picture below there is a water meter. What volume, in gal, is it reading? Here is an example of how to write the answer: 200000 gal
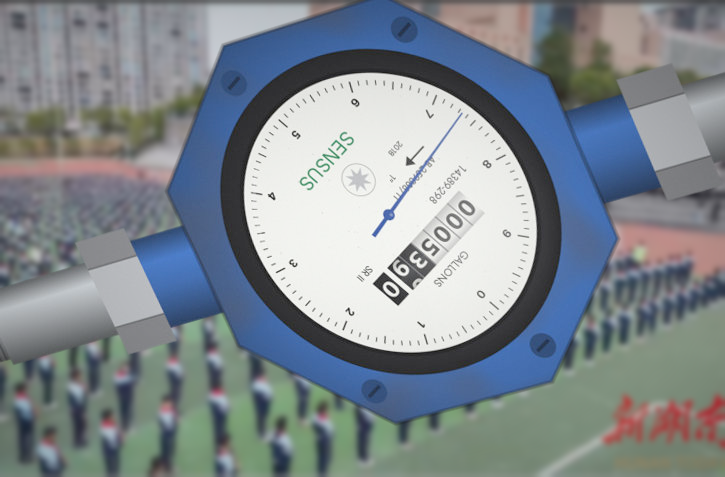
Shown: 5387.3 gal
